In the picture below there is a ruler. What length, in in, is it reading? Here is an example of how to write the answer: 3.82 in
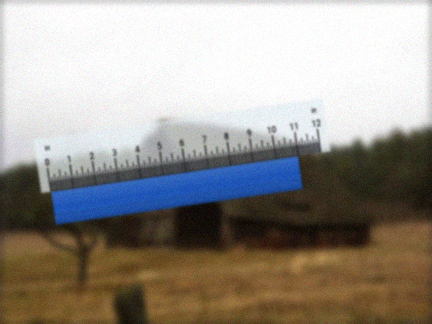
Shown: 11 in
